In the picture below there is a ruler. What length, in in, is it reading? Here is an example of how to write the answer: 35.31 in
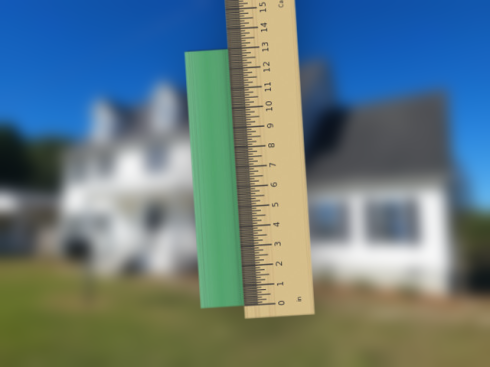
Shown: 13 in
